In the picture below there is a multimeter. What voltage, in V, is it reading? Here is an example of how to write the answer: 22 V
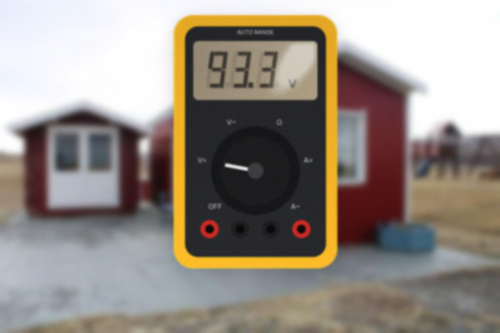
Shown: 93.3 V
